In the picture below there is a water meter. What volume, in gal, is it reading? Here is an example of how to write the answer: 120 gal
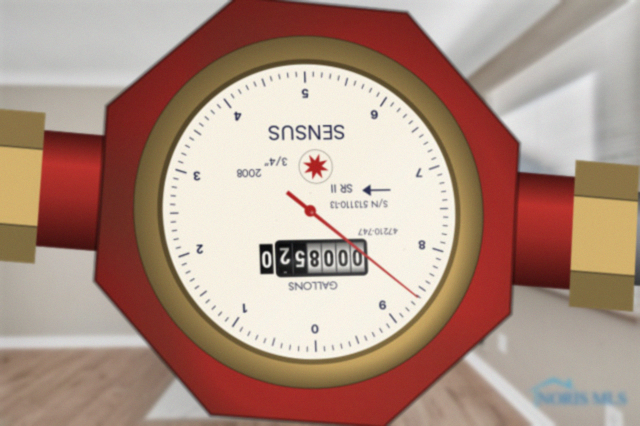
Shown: 8518.6 gal
